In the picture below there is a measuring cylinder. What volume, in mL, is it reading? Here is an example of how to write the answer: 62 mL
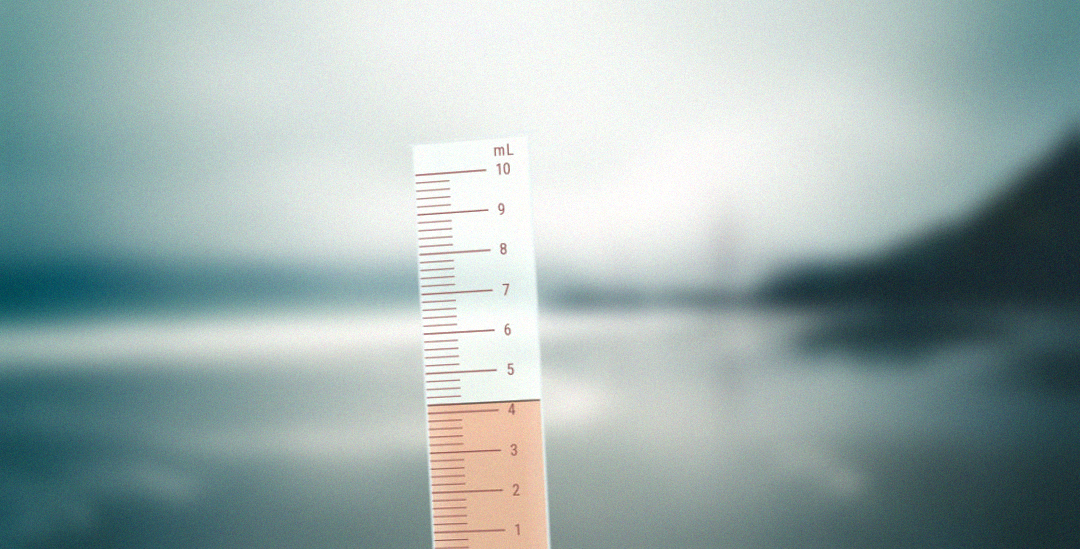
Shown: 4.2 mL
